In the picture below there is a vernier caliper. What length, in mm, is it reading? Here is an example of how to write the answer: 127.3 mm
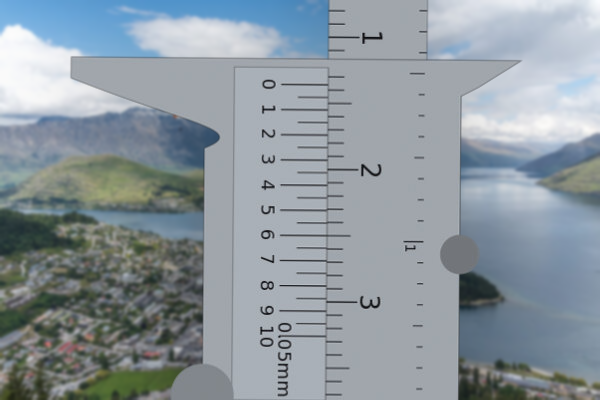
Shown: 13.6 mm
